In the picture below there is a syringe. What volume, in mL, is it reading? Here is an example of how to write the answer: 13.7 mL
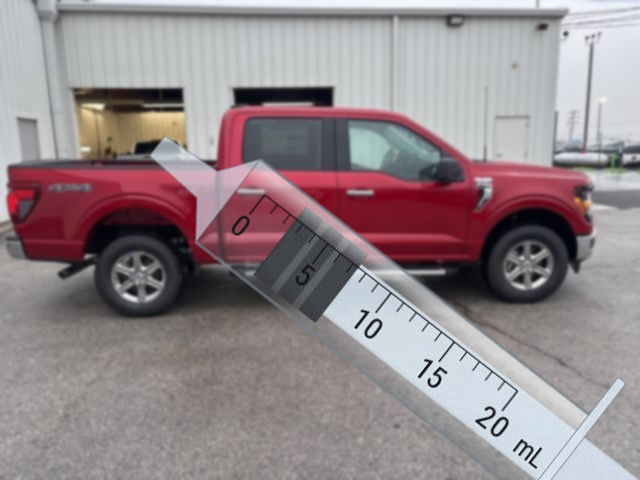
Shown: 2.5 mL
